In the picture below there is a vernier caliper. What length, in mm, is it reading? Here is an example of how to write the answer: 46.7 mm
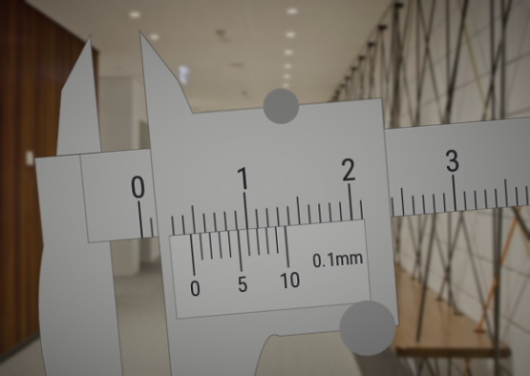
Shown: 4.6 mm
